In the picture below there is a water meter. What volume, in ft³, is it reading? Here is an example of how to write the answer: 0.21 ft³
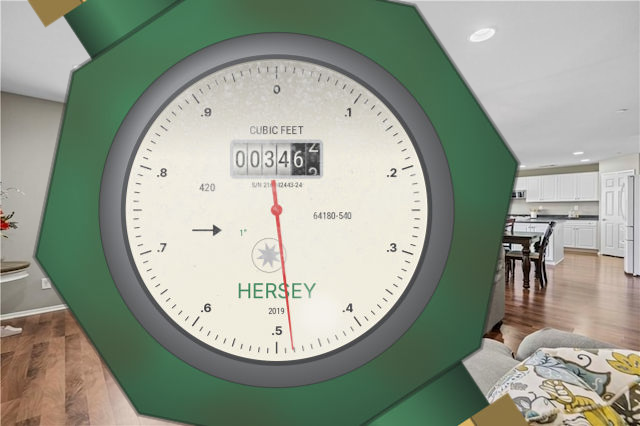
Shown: 3462.48 ft³
